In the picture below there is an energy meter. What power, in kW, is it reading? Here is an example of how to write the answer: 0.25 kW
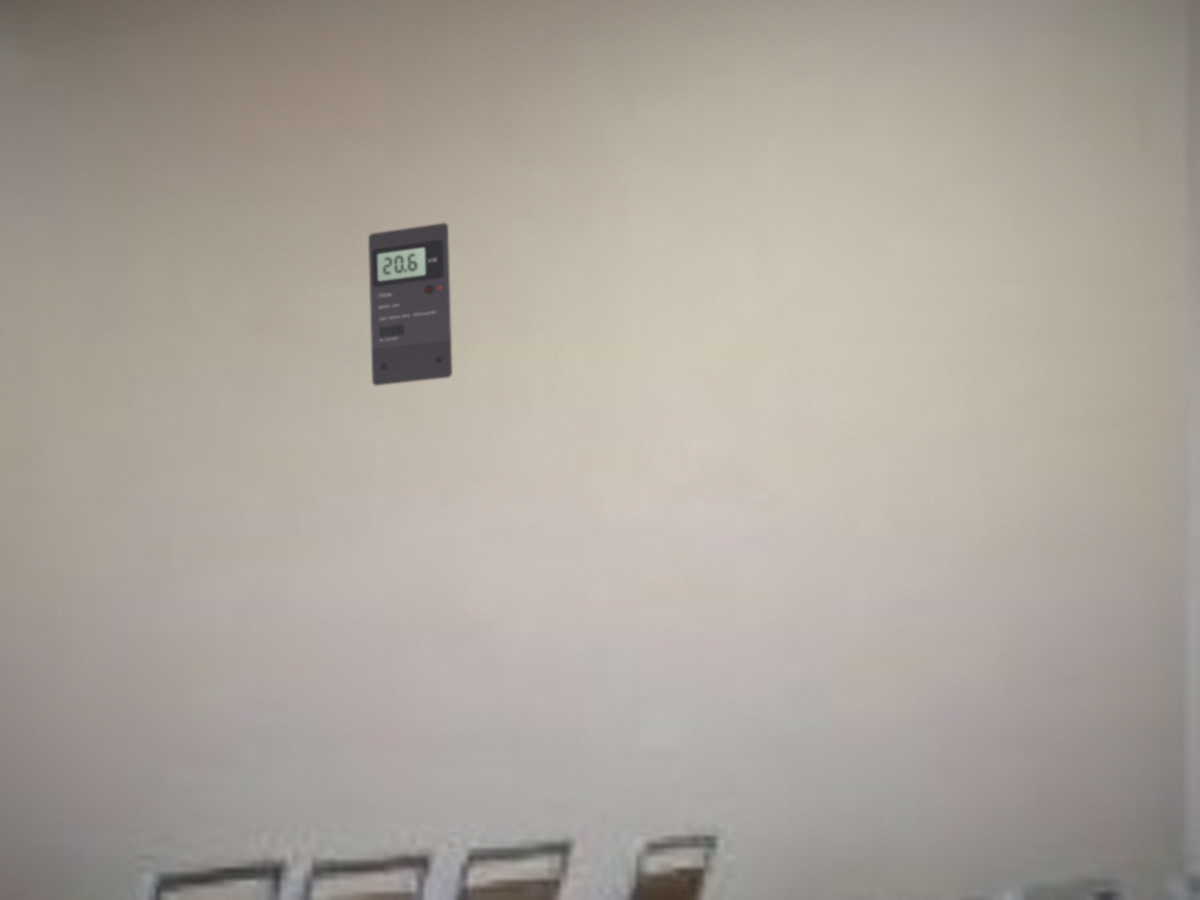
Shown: 20.6 kW
